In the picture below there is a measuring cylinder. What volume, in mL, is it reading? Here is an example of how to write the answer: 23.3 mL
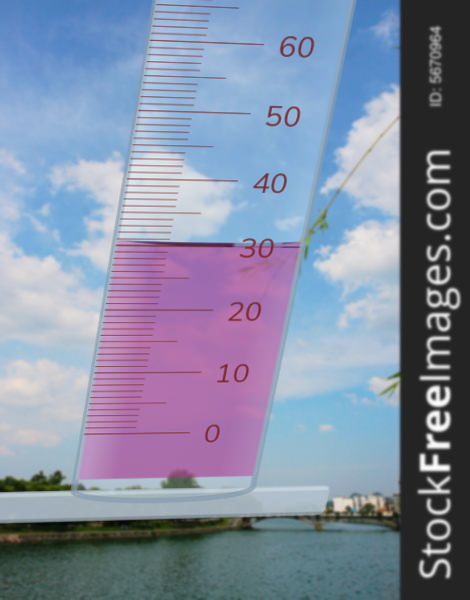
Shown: 30 mL
